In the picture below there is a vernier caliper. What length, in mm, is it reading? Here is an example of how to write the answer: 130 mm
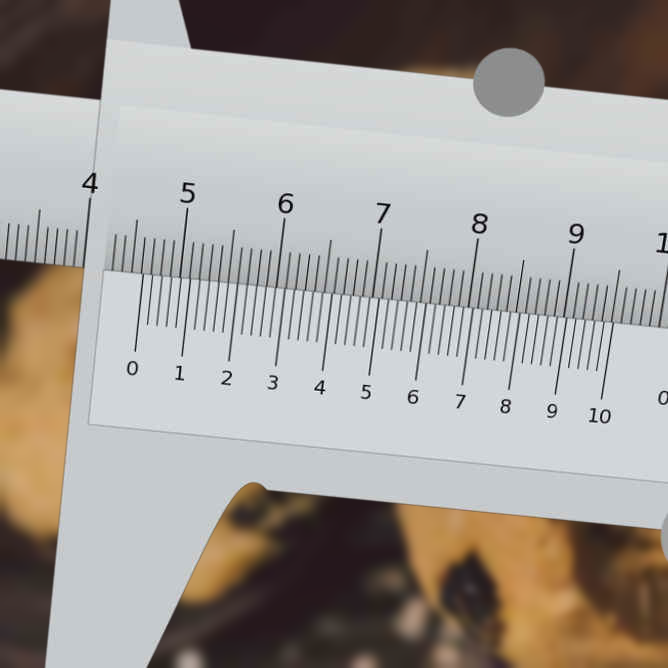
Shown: 46.2 mm
